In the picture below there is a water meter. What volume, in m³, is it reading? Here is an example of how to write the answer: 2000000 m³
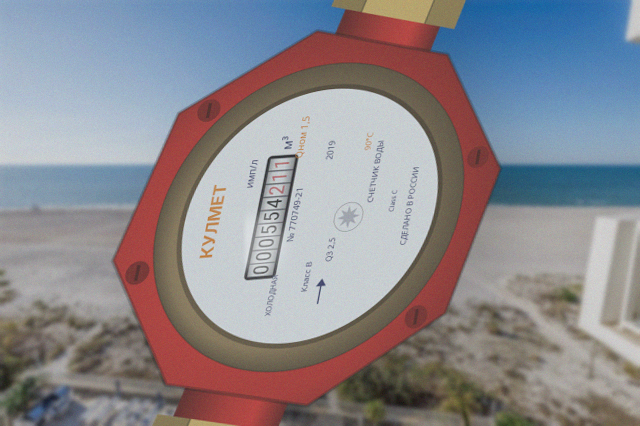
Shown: 554.211 m³
